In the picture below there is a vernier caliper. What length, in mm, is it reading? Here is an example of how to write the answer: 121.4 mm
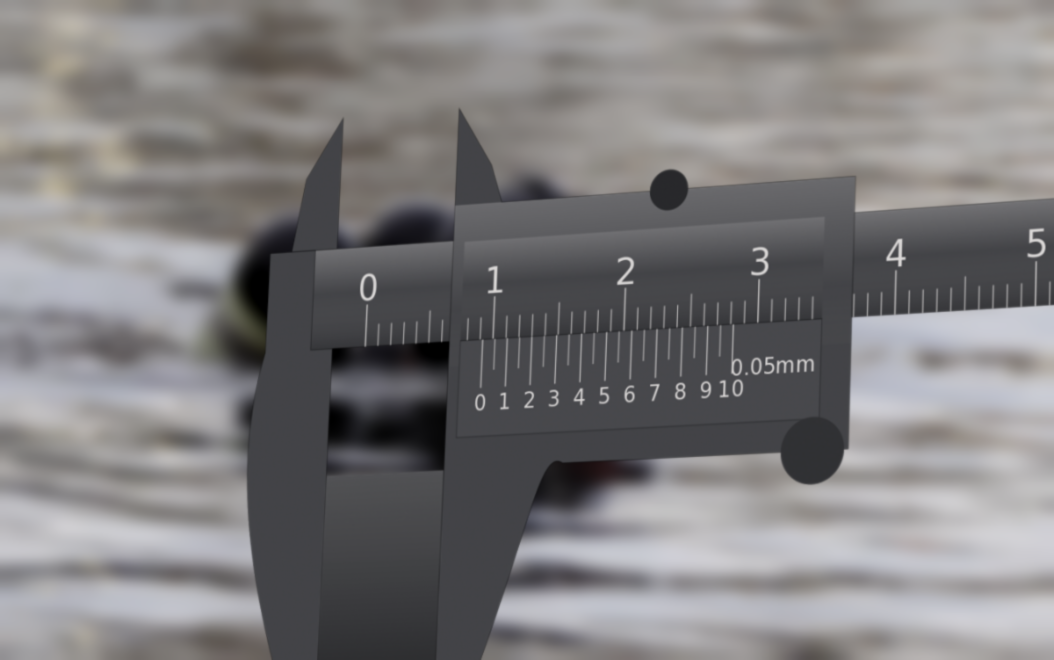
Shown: 9.2 mm
